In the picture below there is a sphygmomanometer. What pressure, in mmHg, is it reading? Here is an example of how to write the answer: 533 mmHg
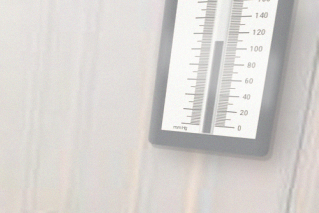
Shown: 110 mmHg
